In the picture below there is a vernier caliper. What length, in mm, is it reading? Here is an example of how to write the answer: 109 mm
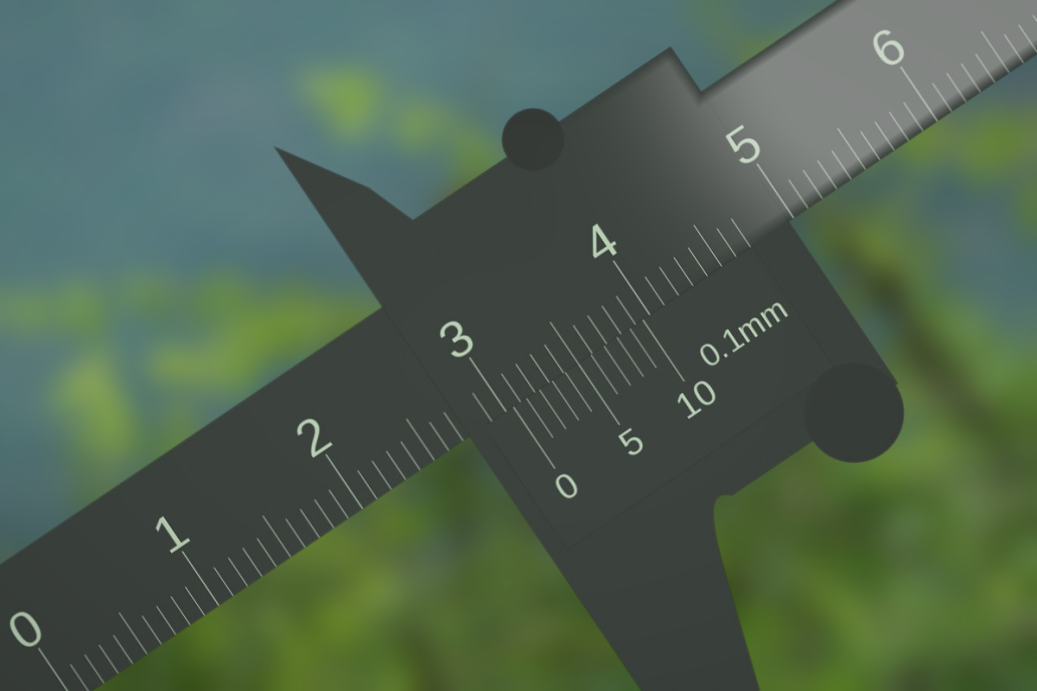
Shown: 30.5 mm
